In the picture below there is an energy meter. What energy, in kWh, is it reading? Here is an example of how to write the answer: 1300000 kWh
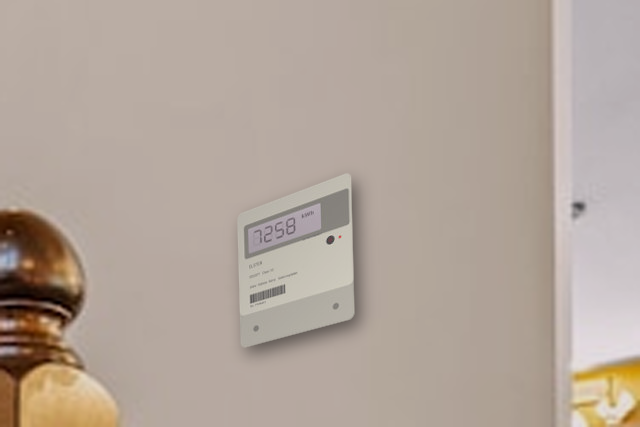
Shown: 7258 kWh
